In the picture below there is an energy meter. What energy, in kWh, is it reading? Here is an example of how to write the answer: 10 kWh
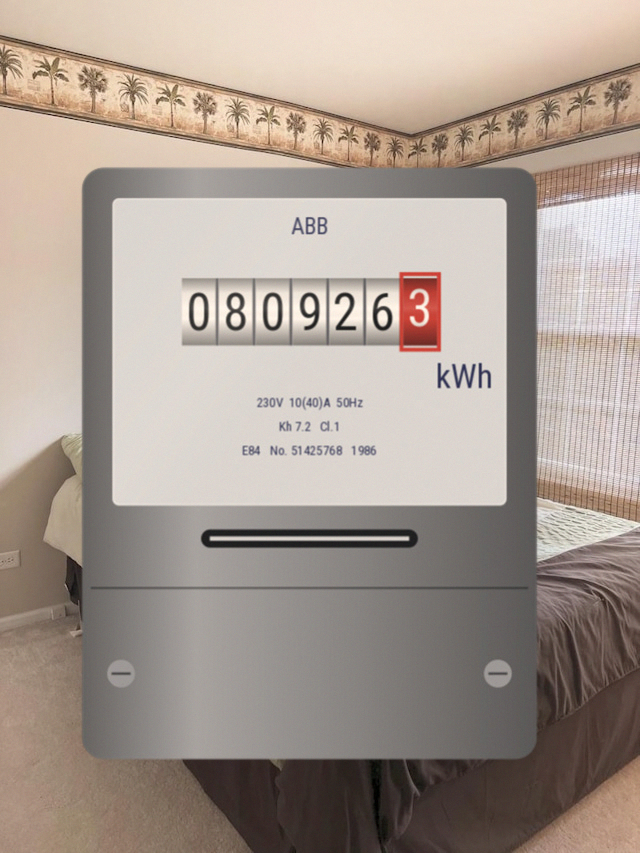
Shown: 80926.3 kWh
